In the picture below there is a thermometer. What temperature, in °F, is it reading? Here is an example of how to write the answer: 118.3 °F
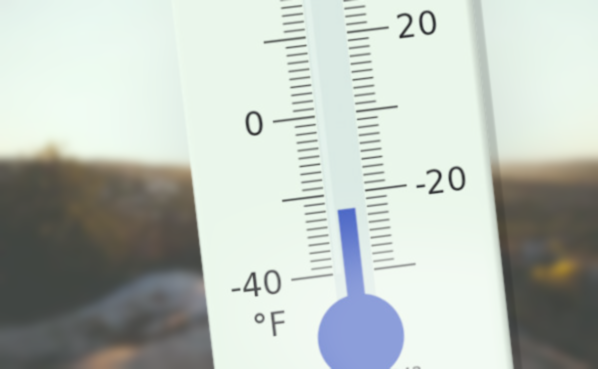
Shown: -24 °F
